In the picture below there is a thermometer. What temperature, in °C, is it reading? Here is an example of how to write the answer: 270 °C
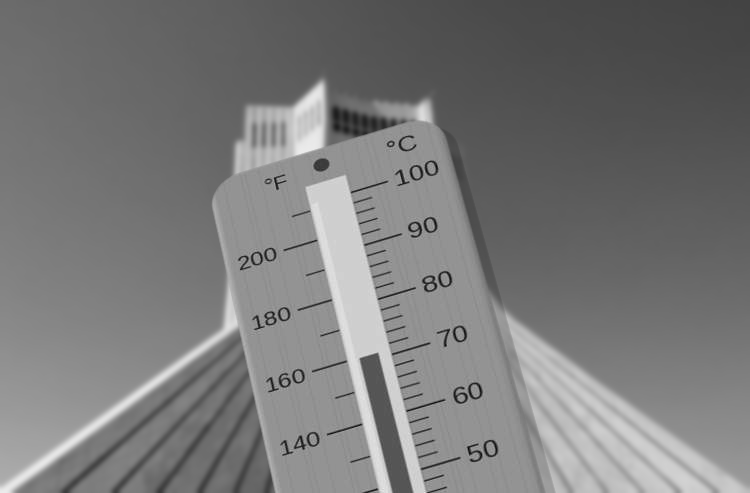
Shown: 71 °C
